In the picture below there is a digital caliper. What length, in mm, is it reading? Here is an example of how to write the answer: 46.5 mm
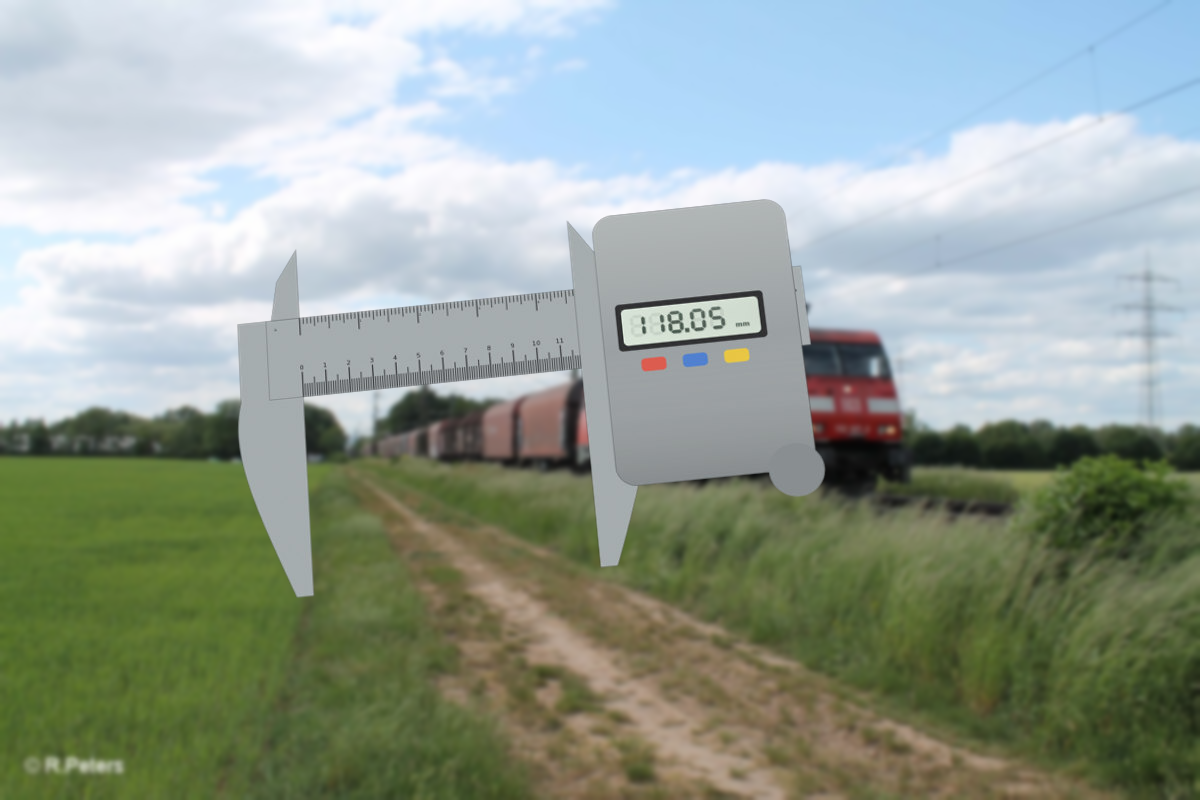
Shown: 118.05 mm
